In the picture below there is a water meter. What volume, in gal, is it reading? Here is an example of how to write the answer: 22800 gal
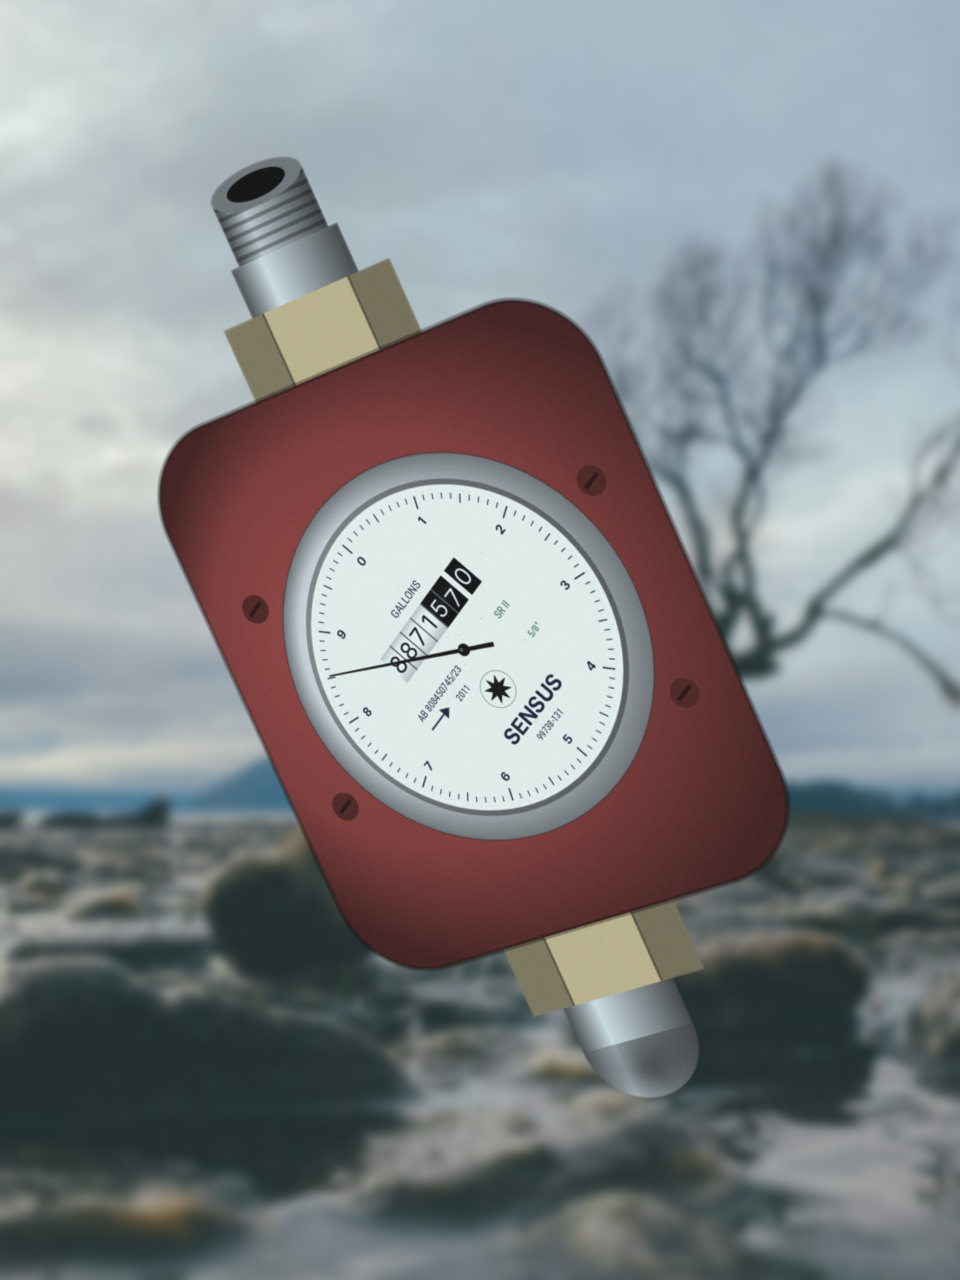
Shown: 8871568.5 gal
